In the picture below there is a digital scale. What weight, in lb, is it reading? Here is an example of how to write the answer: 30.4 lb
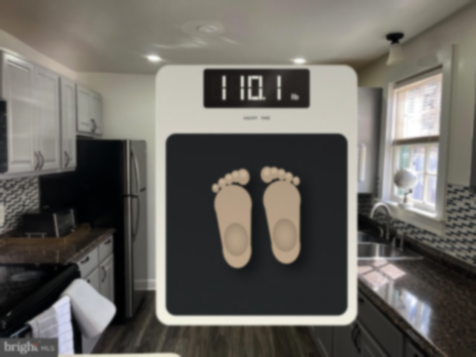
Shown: 110.1 lb
